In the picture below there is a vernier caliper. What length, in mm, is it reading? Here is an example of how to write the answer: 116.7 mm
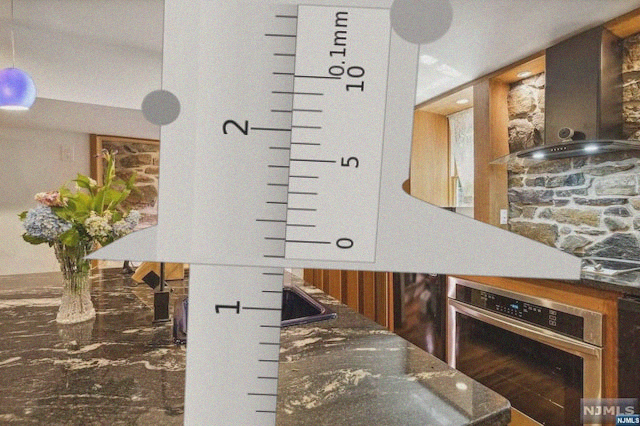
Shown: 13.9 mm
